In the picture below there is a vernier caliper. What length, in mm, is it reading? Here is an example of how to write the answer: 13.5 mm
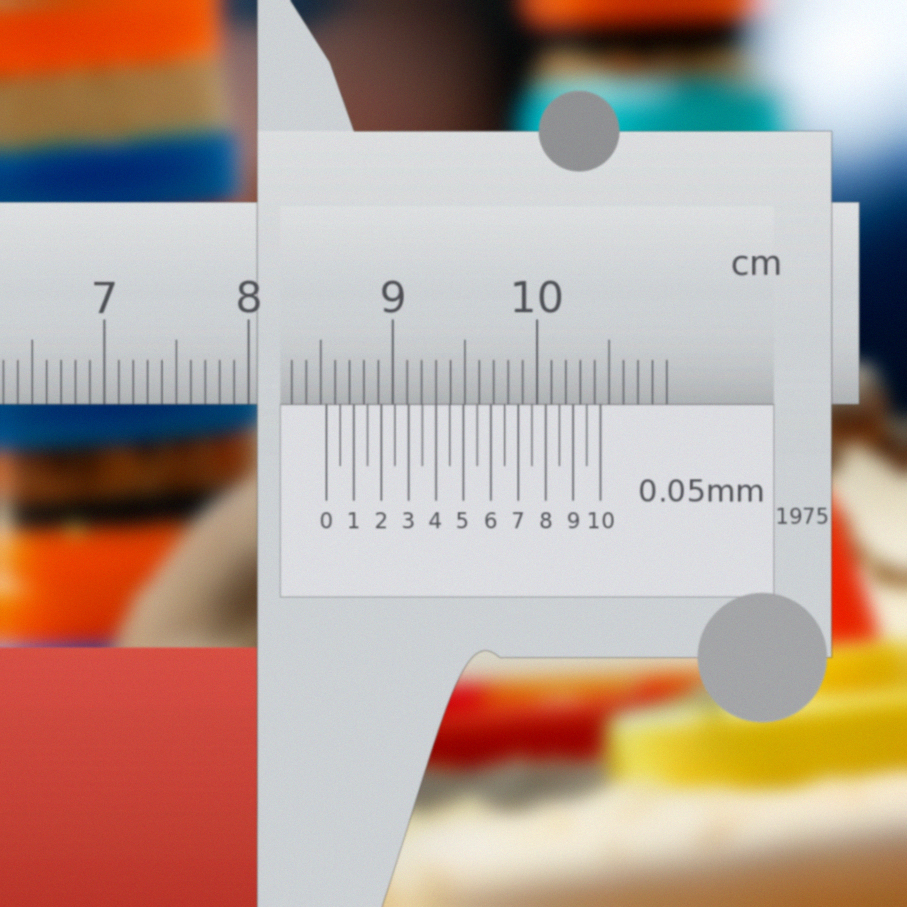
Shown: 85.4 mm
